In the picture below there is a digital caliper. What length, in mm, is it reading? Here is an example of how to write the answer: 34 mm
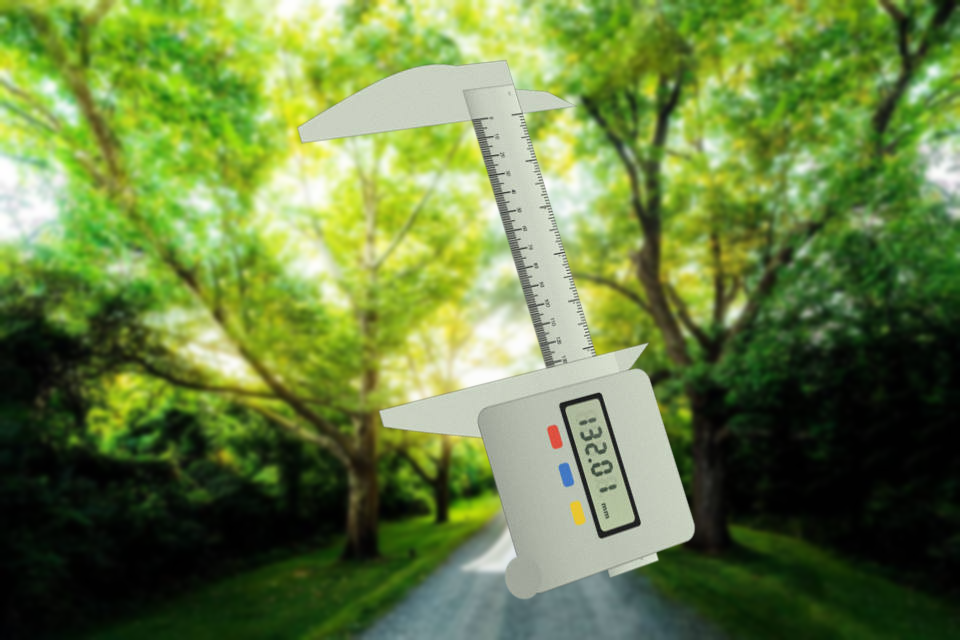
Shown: 132.01 mm
